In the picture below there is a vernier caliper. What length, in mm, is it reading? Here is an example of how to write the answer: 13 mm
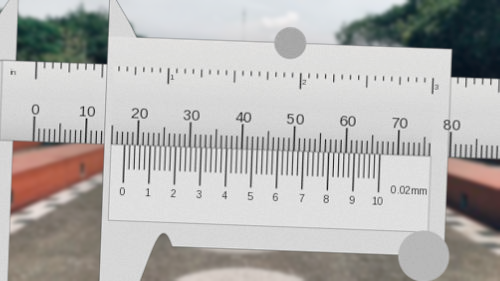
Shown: 17.5 mm
